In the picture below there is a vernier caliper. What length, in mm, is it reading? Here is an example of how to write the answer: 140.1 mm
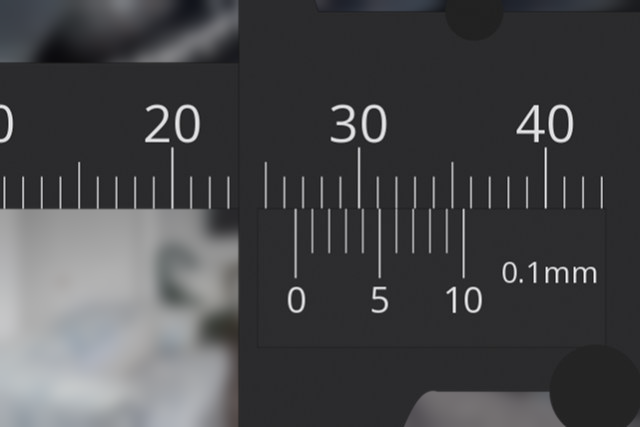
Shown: 26.6 mm
